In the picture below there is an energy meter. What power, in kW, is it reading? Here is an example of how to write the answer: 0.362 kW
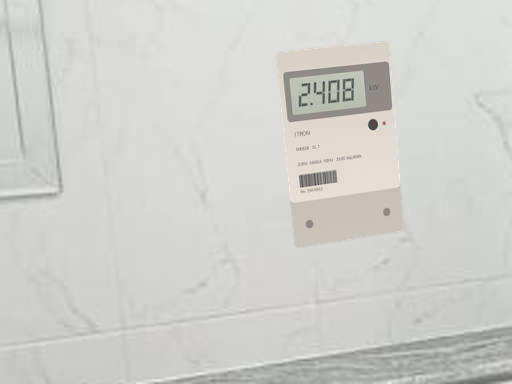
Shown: 2.408 kW
